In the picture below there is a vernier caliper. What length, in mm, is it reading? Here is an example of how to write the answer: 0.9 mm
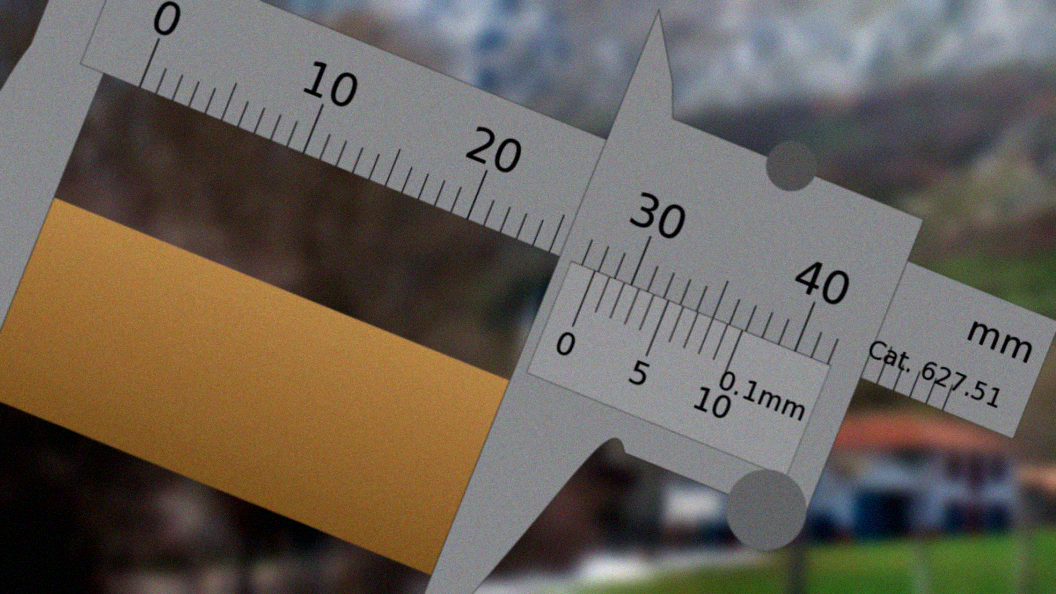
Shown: 27.8 mm
